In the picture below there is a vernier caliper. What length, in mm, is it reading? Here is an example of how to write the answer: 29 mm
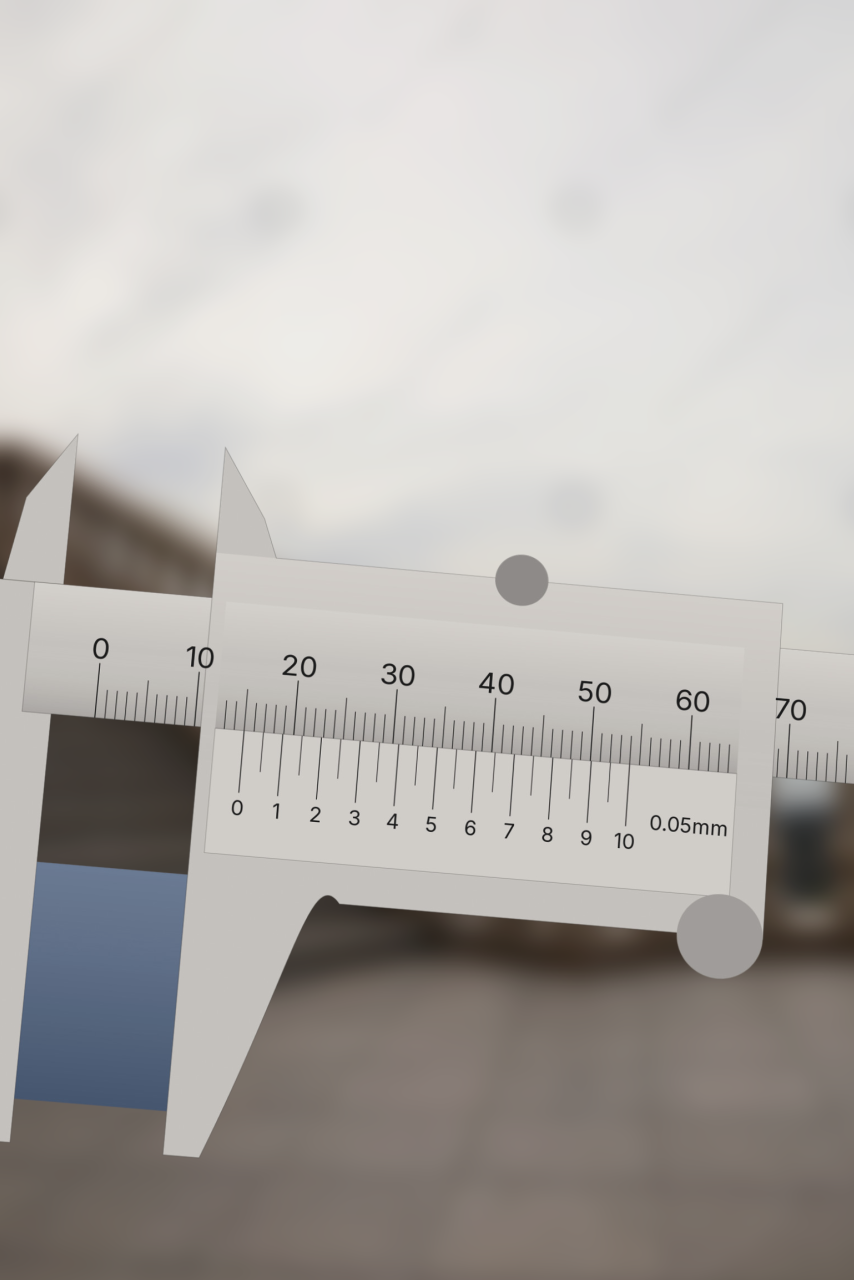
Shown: 15.0 mm
